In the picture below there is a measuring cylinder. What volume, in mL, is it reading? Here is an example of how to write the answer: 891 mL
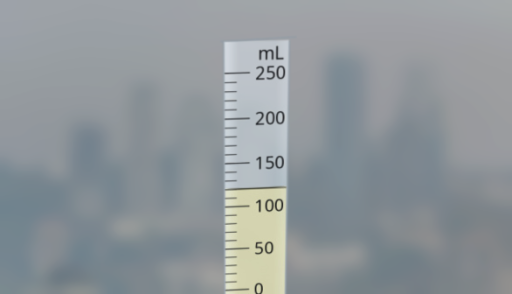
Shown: 120 mL
